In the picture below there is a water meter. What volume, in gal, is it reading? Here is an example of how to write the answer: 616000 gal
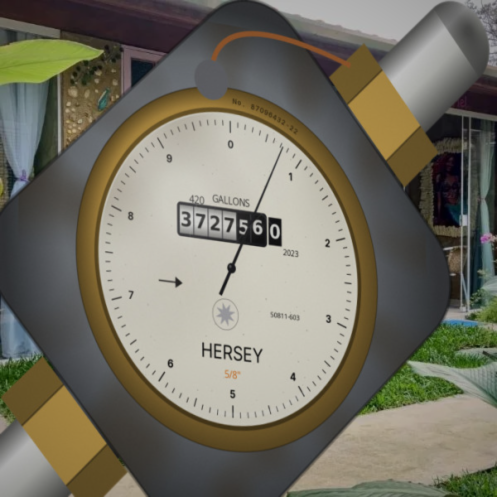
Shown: 3727560.7 gal
